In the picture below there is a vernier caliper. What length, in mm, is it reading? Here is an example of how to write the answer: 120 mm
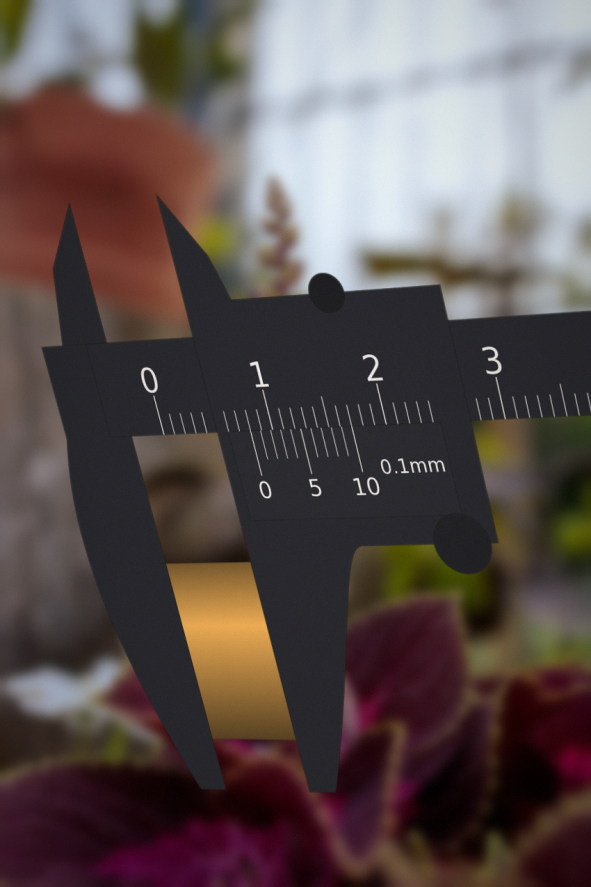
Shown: 8.0 mm
